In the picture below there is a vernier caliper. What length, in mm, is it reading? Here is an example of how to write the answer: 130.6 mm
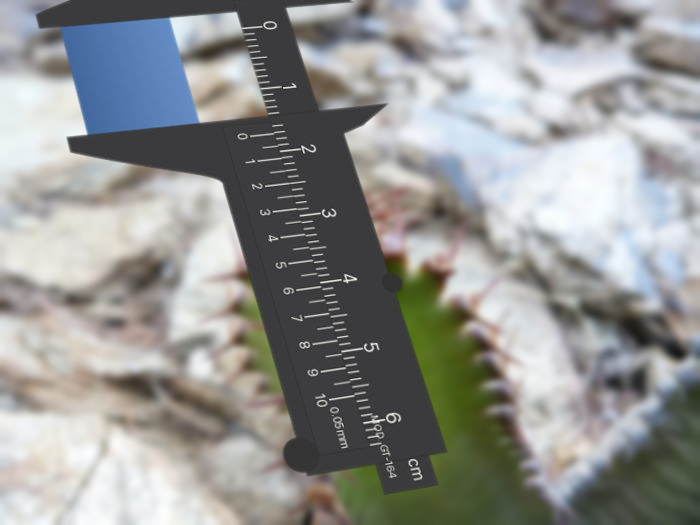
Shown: 17.2 mm
